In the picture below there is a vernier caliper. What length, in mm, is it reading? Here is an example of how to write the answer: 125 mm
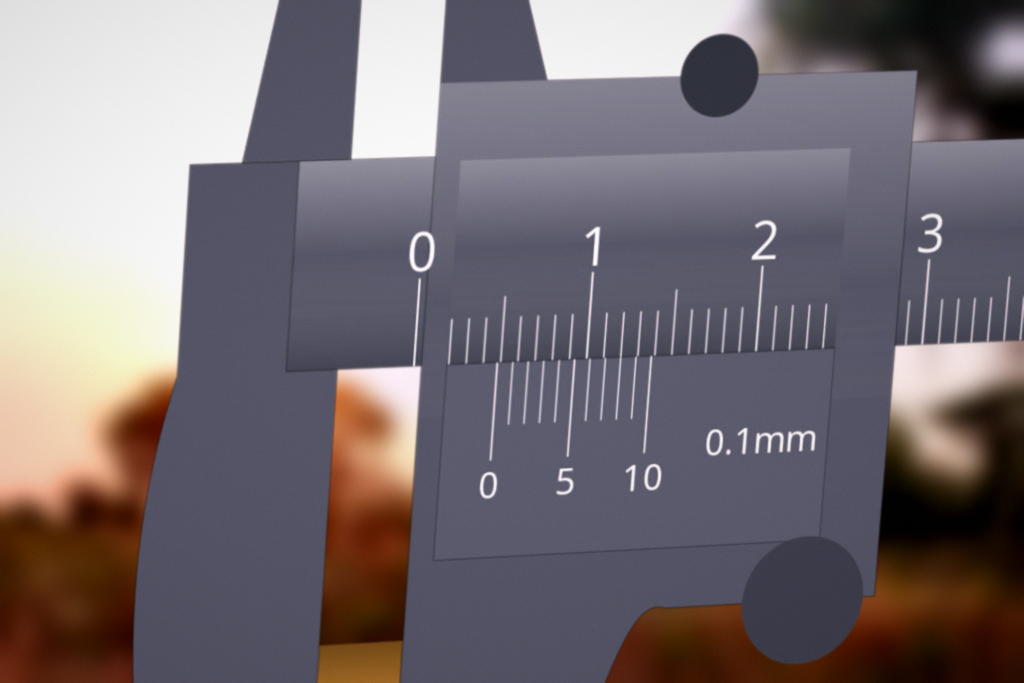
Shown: 4.8 mm
